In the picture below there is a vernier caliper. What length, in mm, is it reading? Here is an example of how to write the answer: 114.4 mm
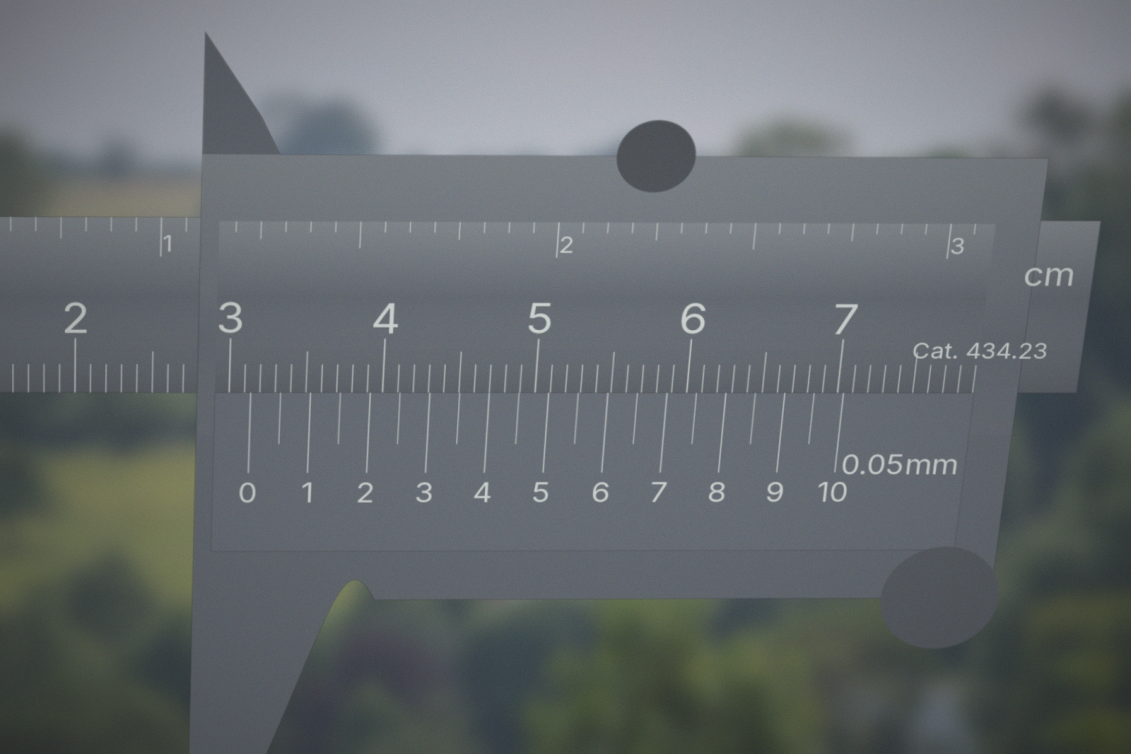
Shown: 31.4 mm
